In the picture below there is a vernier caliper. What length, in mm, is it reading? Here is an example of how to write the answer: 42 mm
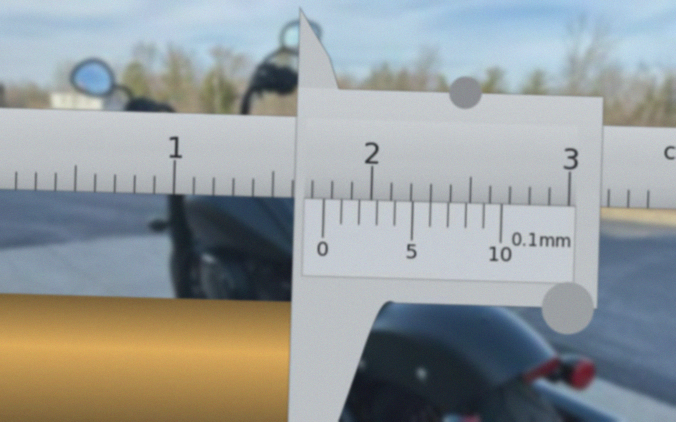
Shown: 17.6 mm
